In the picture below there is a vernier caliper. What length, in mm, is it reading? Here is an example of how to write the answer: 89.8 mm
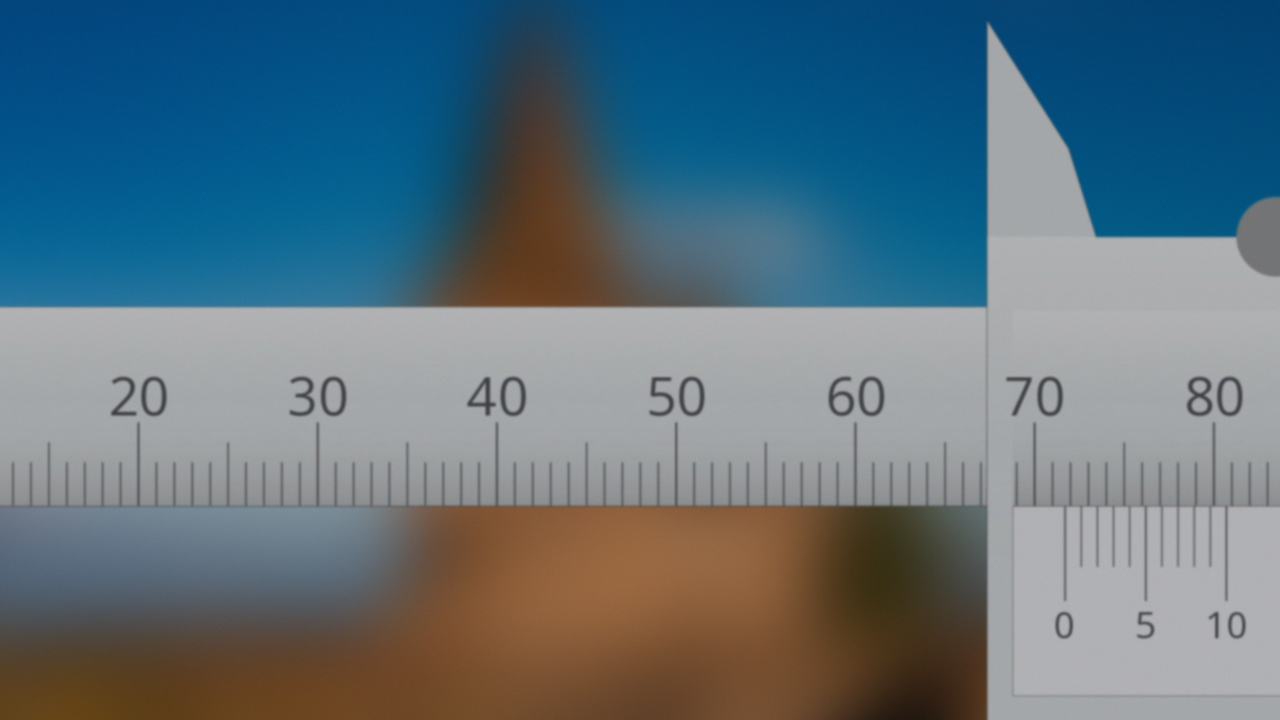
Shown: 71.7 mm
